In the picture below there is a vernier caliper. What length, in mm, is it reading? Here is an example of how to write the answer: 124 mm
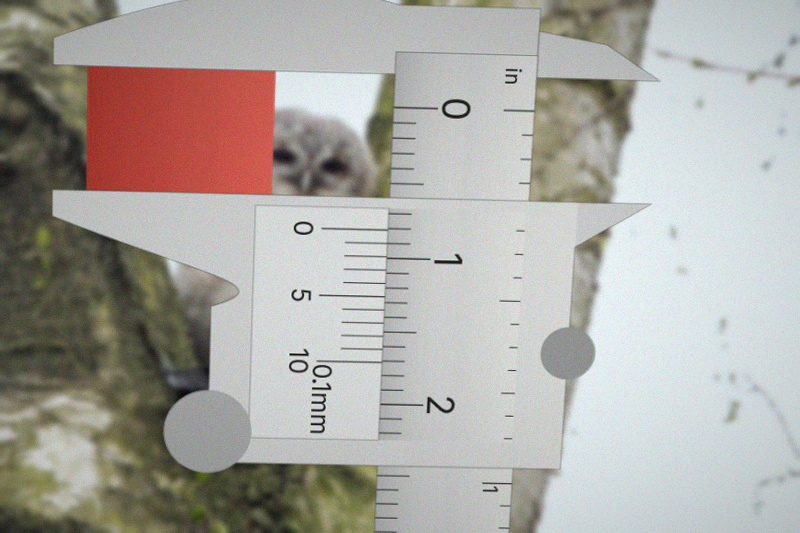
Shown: 8.1 mm
